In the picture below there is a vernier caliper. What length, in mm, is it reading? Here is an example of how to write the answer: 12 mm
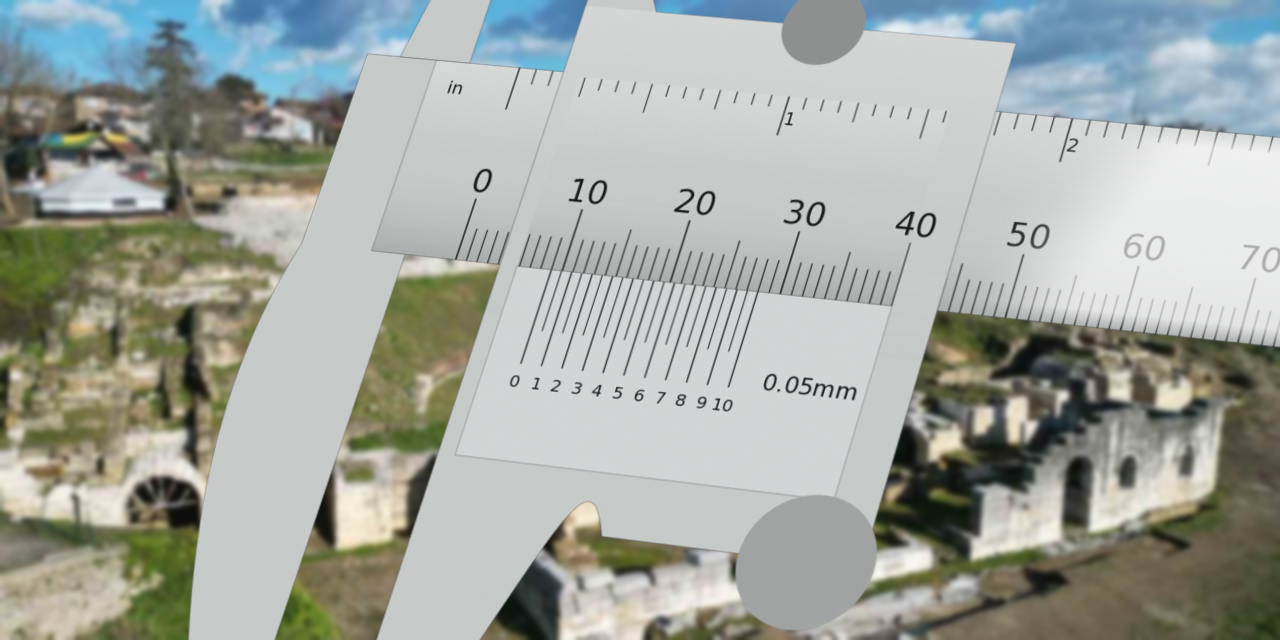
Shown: 9.0 mm
